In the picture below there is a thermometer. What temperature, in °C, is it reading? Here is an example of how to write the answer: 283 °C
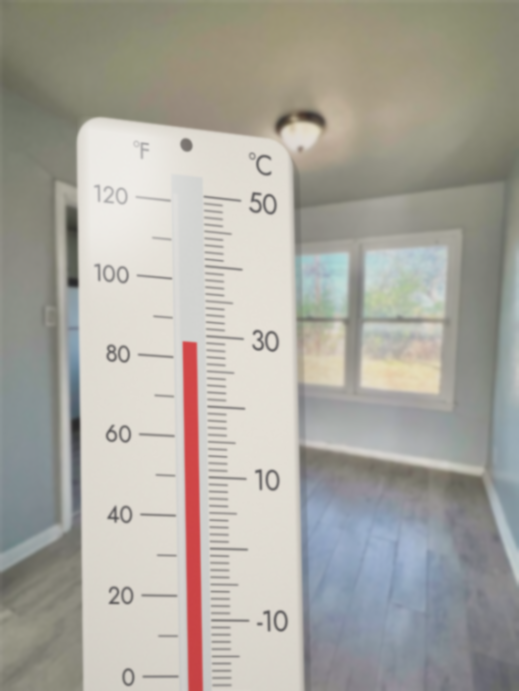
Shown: 29 °C
